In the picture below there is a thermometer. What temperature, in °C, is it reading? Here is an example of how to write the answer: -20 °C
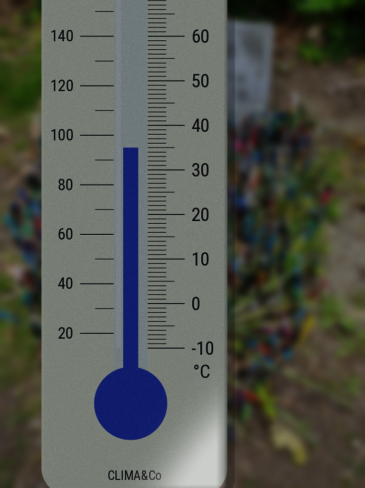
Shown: 35 °C
